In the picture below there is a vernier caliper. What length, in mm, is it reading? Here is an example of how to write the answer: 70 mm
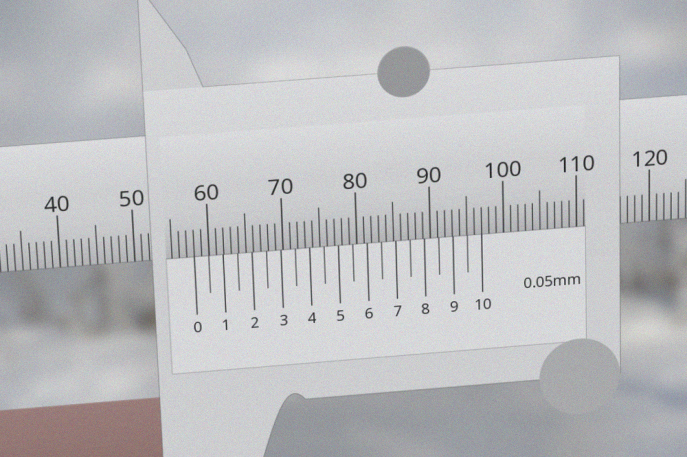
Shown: 58.0 mm
